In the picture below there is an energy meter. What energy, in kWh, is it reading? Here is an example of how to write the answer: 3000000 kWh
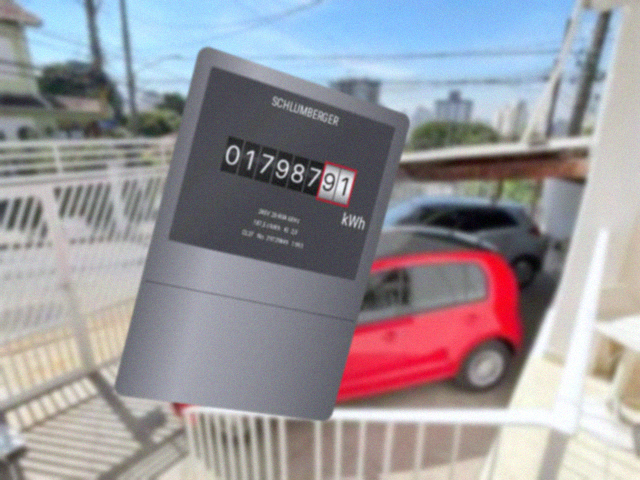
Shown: 17987.91 kWh
